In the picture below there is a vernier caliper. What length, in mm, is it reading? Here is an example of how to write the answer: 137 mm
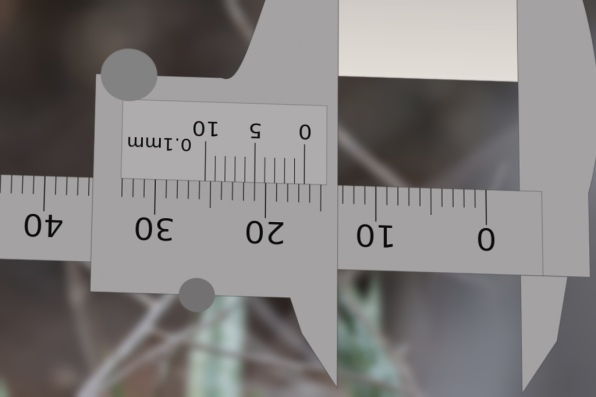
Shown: 16.5 mm
